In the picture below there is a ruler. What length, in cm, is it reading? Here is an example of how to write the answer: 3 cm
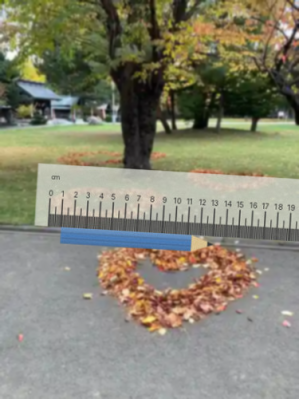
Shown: 12 cm
